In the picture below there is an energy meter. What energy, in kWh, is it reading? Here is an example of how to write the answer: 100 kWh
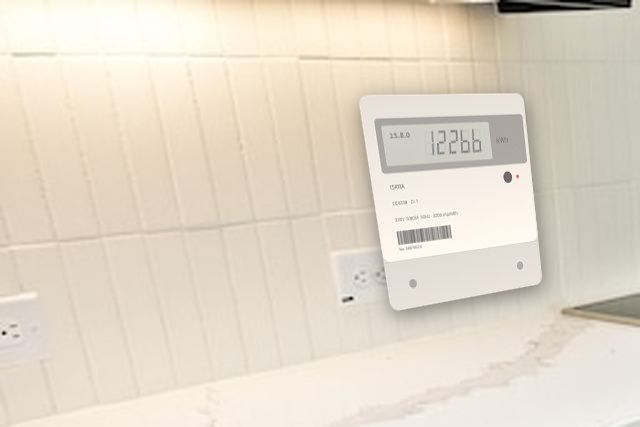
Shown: 12266 kWh
